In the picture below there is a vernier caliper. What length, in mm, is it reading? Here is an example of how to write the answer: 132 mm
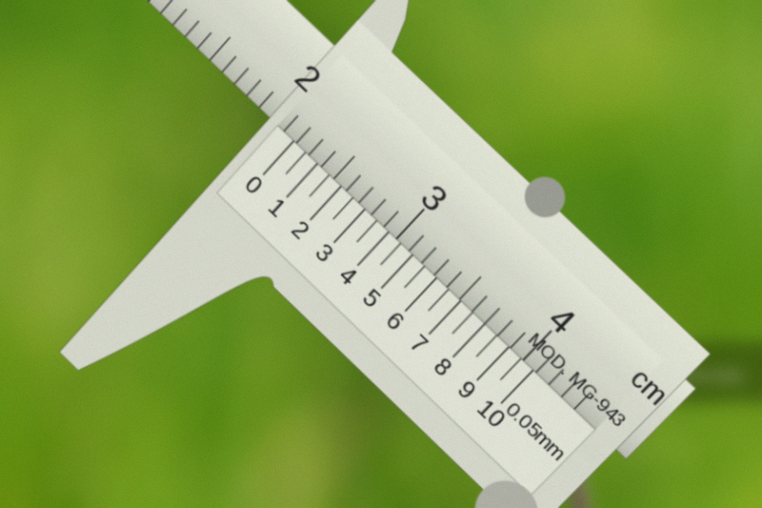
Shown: 21.8 mm
